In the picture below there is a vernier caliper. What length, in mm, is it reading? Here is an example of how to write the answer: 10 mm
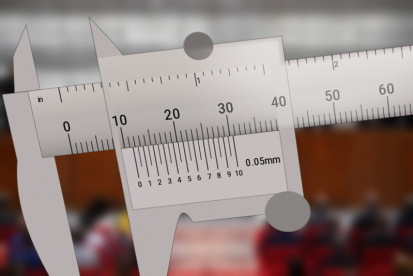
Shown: 11.6 mm
